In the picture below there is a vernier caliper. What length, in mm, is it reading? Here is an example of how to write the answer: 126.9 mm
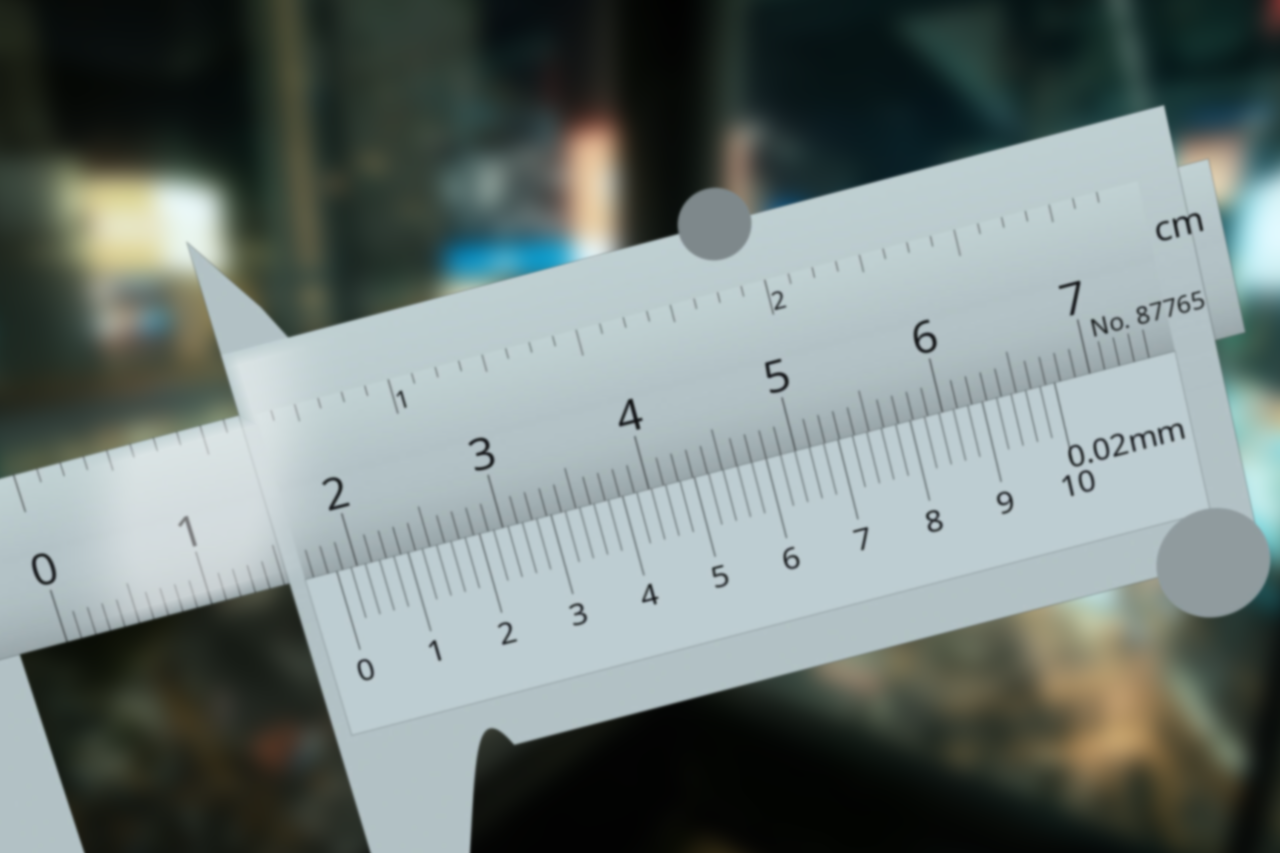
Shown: 18.6 mm
